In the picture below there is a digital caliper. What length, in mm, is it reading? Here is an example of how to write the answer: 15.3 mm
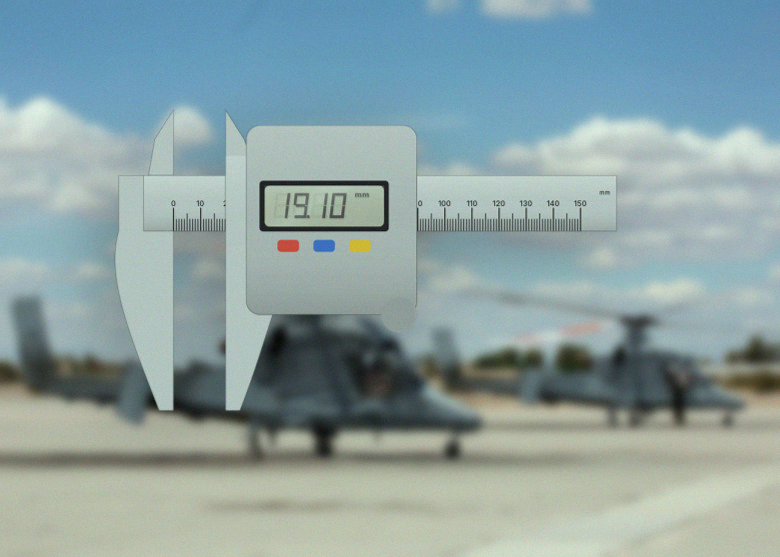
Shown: 19.10 mm
